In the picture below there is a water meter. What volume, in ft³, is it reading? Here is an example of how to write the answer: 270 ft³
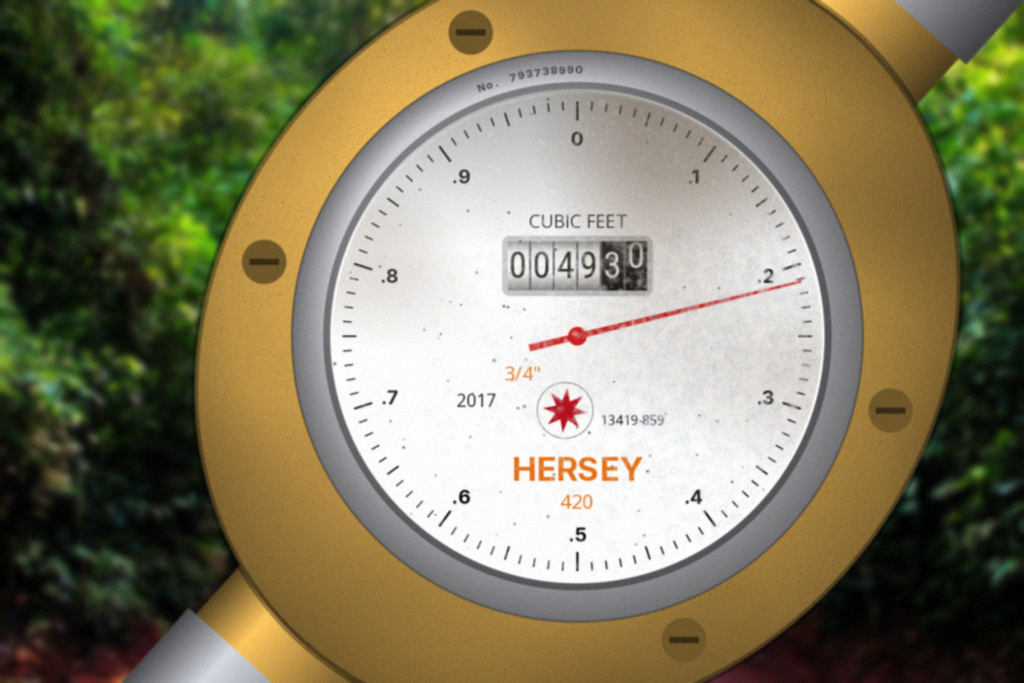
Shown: 4930.21 ft³
